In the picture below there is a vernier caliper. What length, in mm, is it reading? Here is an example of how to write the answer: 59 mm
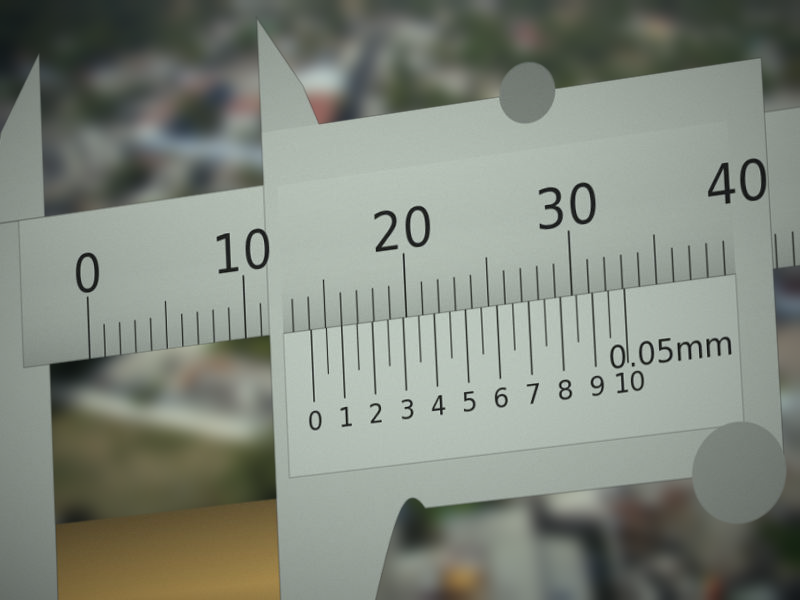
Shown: 14.1 mm
